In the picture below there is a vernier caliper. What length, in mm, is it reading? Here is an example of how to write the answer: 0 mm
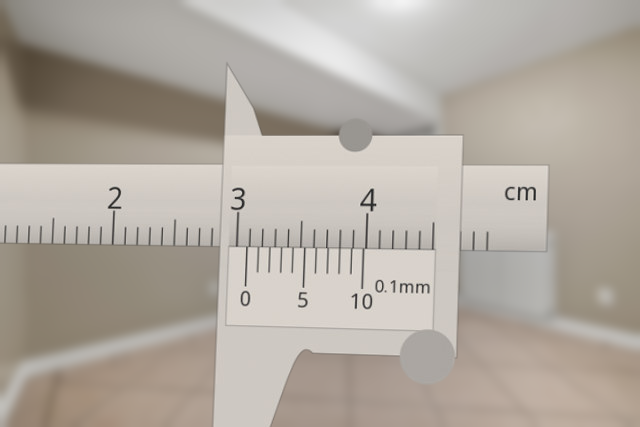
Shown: 30.8 mm
